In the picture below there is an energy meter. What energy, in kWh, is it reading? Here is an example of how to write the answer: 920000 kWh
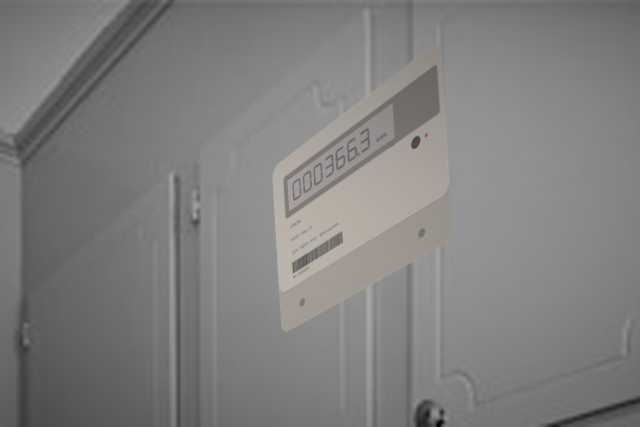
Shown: 366.3 kWh
